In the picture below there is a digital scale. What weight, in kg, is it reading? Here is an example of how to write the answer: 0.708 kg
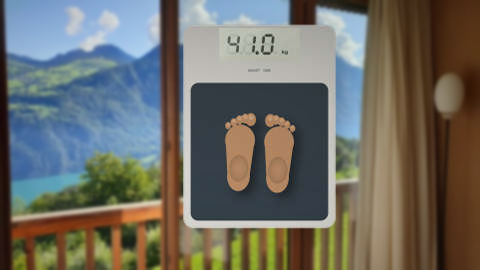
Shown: 41.0 kg
